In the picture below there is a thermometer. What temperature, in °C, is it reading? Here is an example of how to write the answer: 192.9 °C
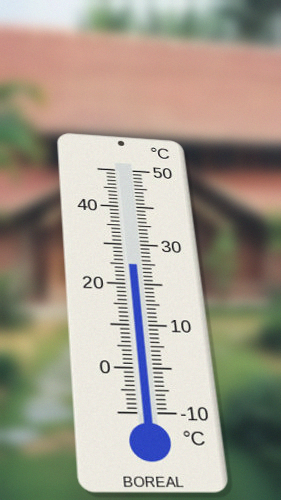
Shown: 25 °C
